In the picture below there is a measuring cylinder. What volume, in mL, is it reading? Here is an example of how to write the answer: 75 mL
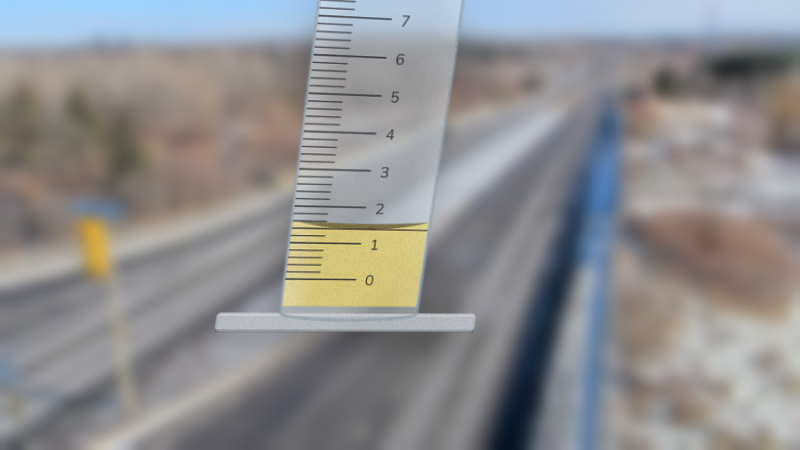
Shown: 1.4 mL
